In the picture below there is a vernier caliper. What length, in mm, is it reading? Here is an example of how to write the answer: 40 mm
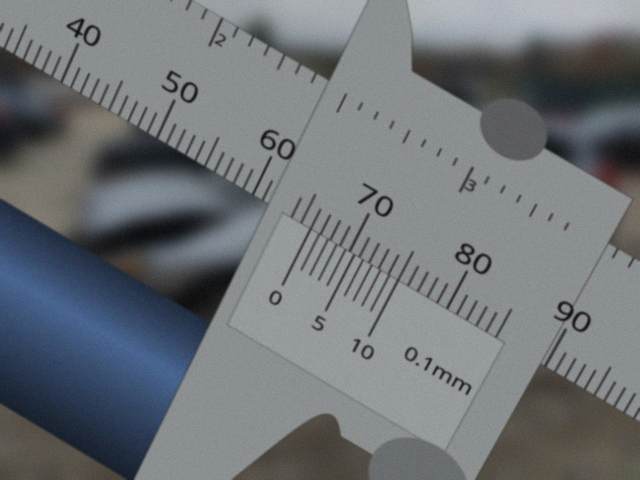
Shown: 66.0 mm
